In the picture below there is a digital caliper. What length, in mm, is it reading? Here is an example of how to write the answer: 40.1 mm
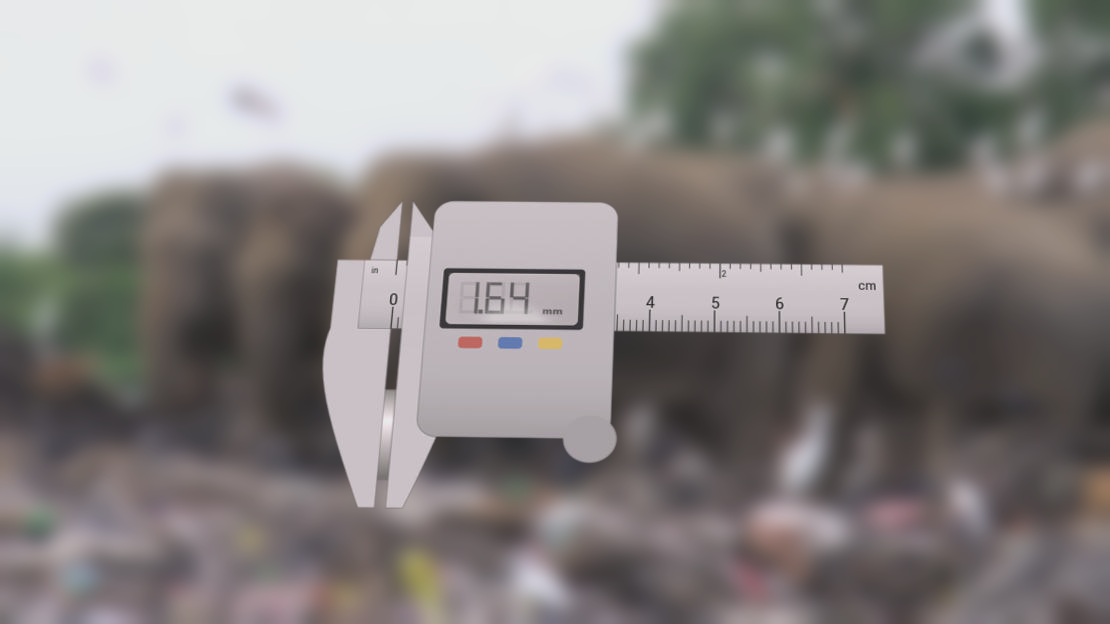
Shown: 1.64 mm
